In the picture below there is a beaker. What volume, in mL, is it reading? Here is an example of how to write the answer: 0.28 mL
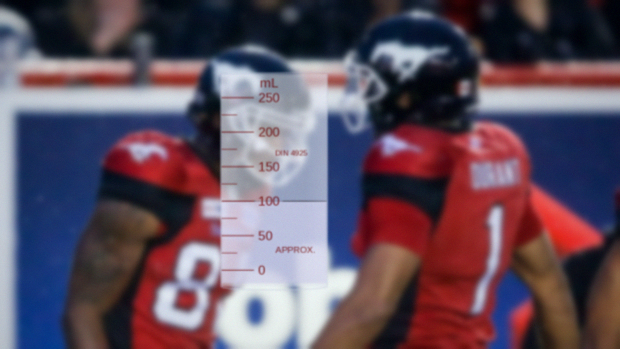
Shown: 100 mL
